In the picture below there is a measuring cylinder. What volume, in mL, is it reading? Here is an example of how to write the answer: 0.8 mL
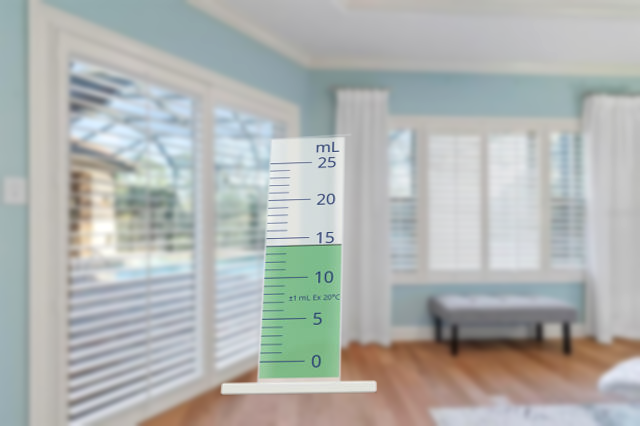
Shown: 14 mL
